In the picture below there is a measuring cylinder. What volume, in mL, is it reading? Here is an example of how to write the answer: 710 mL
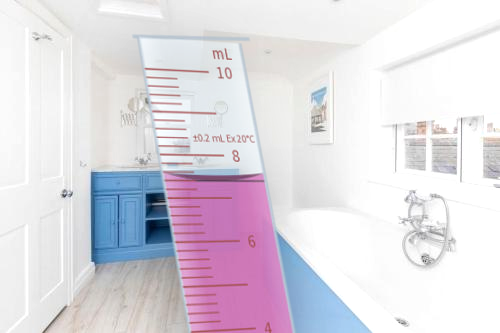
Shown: 7.4 mL
